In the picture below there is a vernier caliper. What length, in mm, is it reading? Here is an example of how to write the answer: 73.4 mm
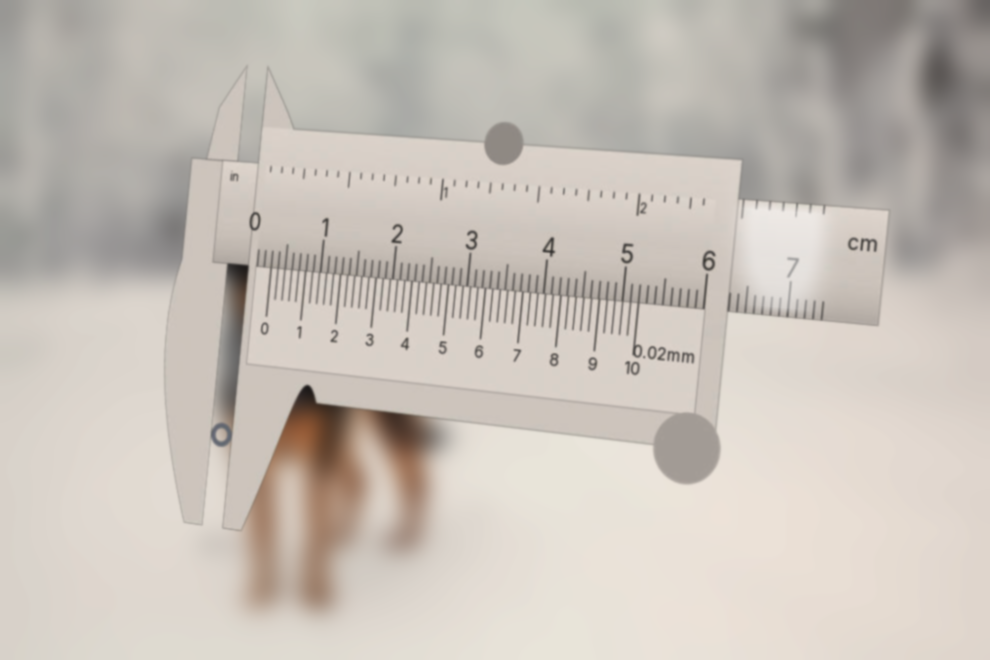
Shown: 3.0 mm
